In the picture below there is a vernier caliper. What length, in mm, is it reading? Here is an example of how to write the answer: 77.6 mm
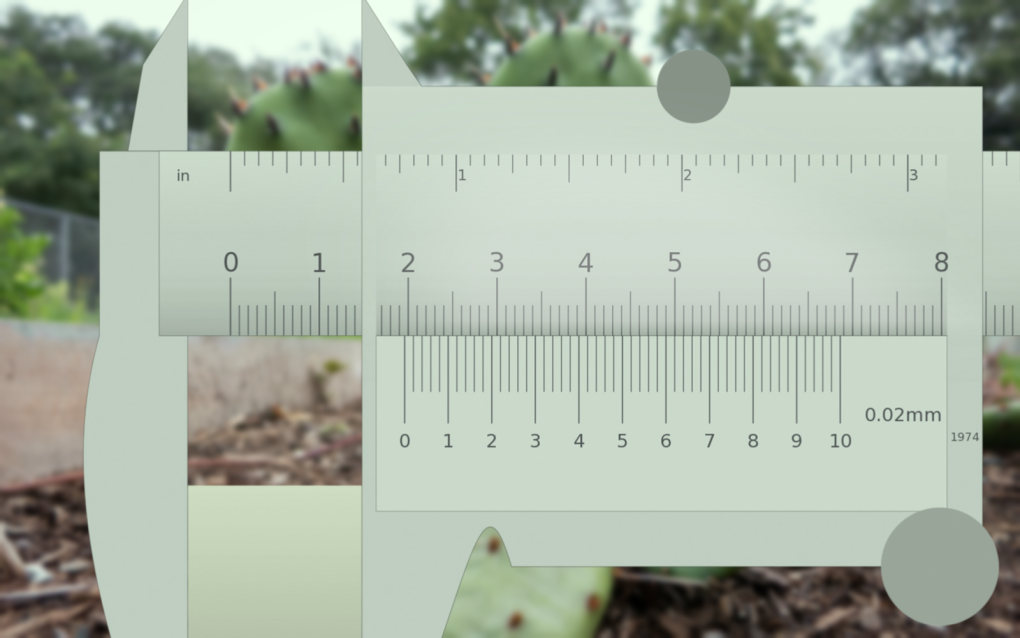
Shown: 19.6 mm
